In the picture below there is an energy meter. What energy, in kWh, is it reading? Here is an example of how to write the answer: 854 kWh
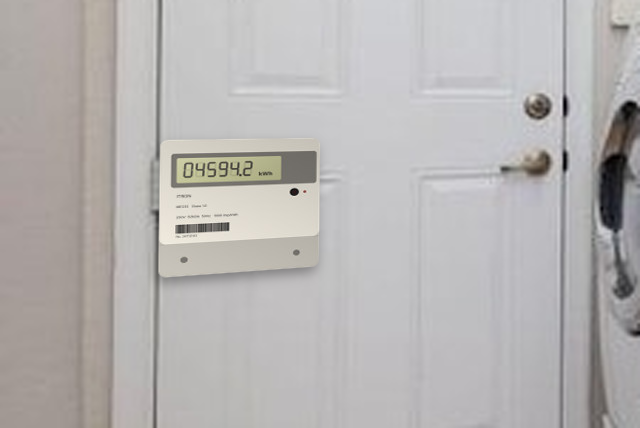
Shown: 4594.2 kWh
